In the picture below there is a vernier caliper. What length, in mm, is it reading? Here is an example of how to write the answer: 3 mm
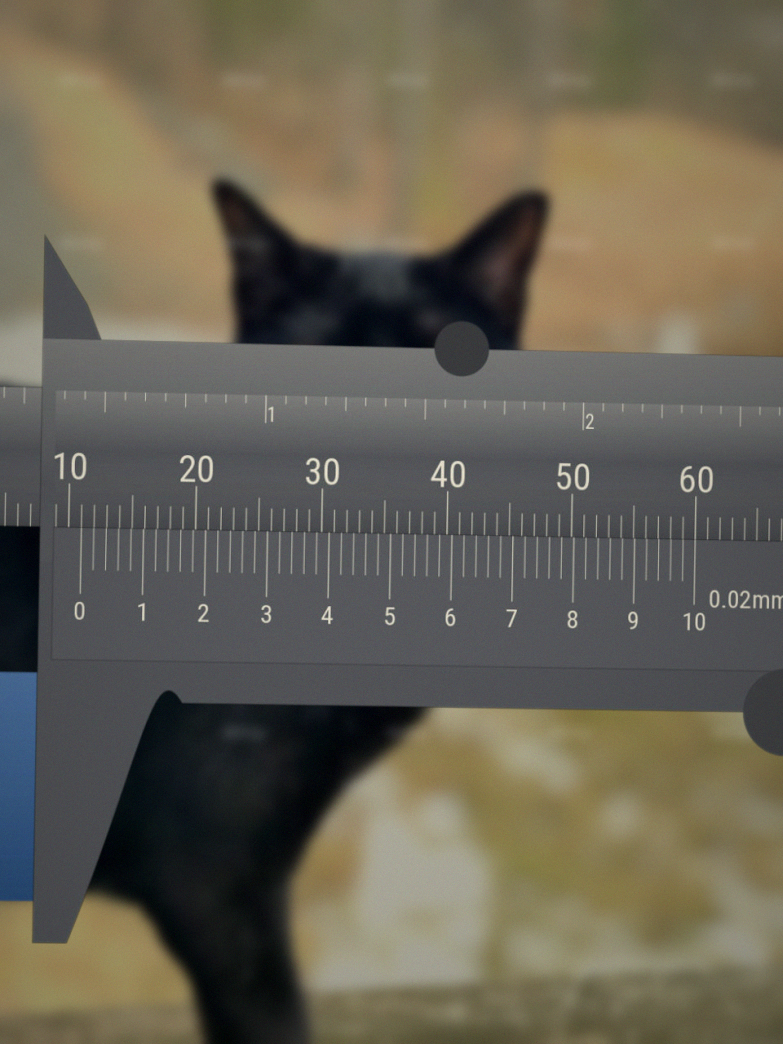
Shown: 11.0 mm
